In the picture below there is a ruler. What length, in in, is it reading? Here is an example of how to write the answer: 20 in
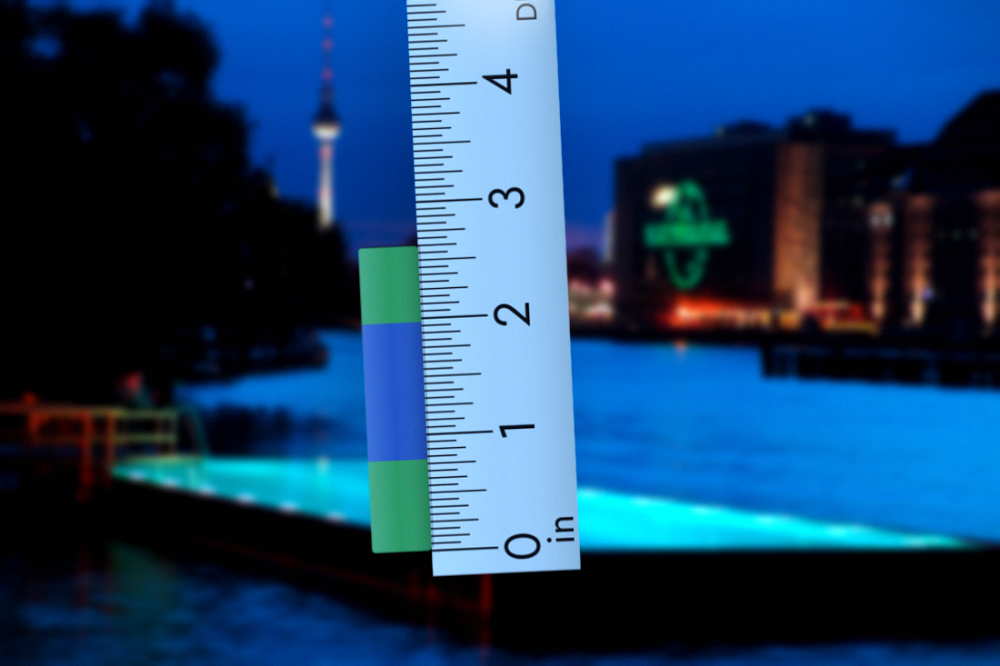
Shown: 2.625 in
